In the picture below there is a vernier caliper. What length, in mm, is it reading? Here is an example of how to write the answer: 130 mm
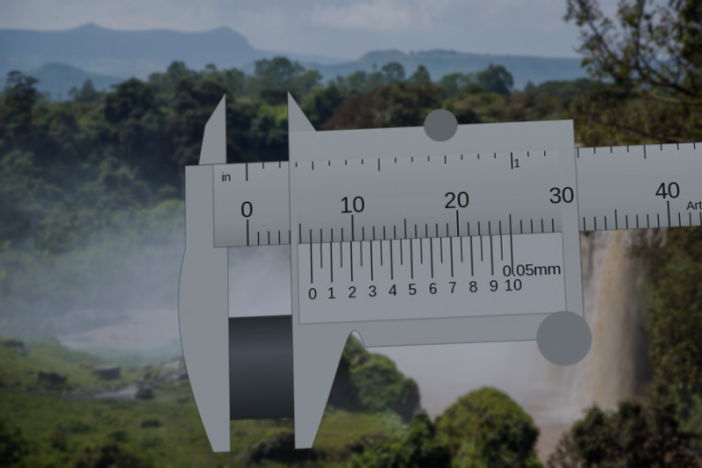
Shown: 6.0 mm
